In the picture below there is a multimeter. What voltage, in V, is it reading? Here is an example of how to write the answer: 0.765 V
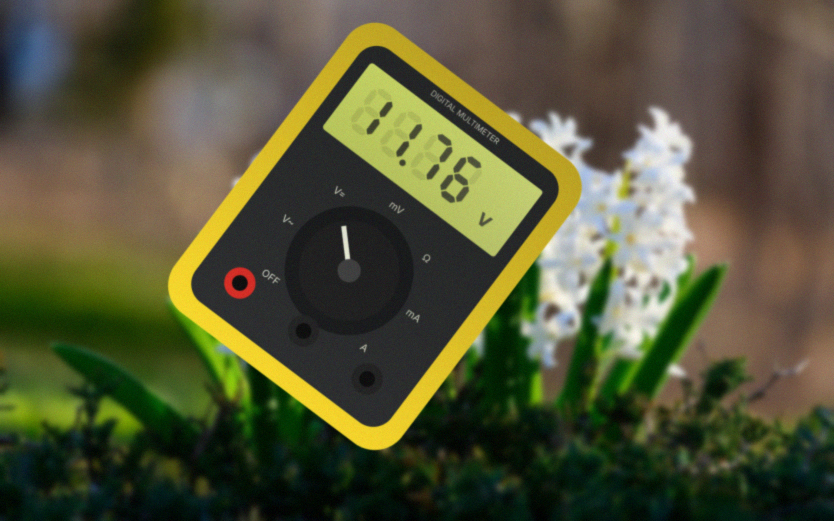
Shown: 11.76 V
